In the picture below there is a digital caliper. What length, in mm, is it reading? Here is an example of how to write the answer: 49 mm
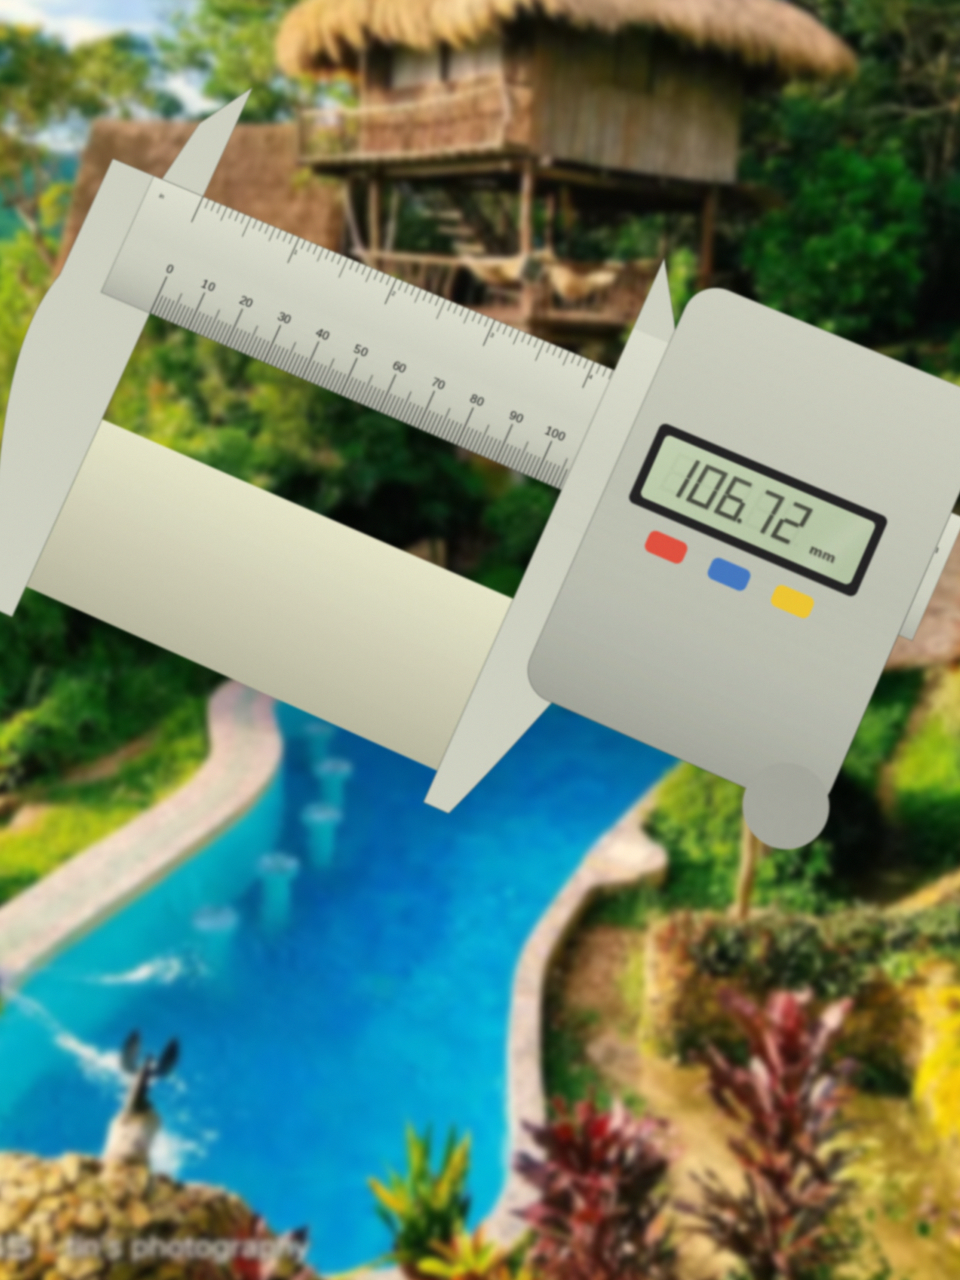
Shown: 106.72 mm
